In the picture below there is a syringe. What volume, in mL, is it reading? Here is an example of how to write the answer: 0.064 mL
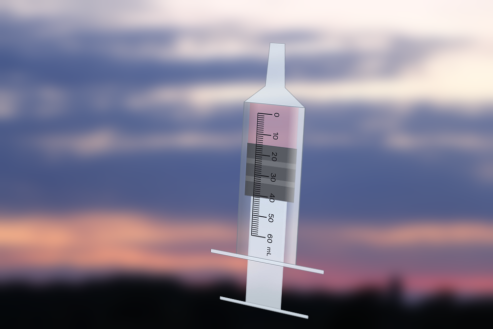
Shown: 15 mL
